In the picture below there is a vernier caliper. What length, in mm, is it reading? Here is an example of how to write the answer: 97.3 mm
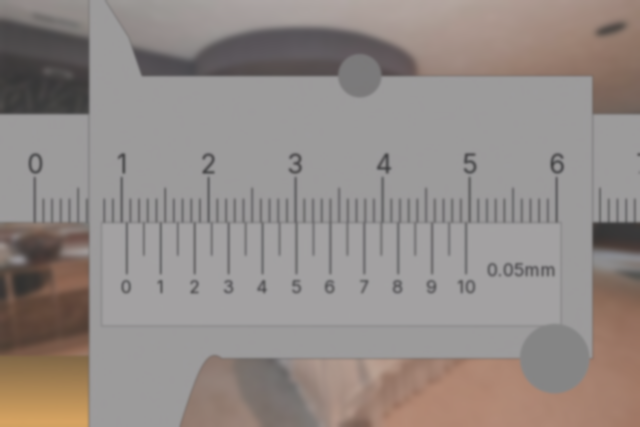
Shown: 10.6 mm
